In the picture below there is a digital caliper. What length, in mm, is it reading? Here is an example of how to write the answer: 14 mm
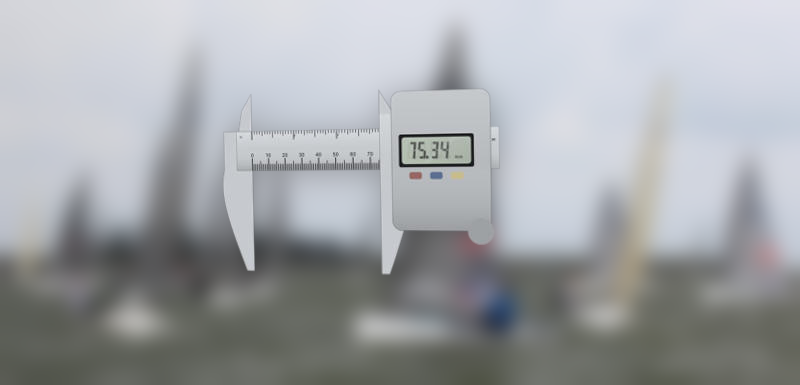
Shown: 75.34 mm
